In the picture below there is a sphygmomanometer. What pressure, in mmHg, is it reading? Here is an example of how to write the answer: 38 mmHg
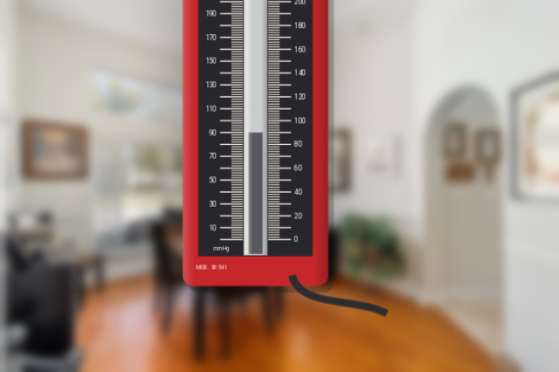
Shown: 90 mmHg
